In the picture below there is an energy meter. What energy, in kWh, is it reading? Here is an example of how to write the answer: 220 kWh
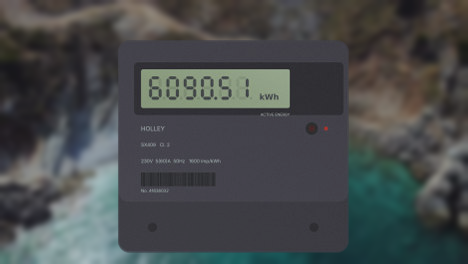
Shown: 6090.51 kWh
